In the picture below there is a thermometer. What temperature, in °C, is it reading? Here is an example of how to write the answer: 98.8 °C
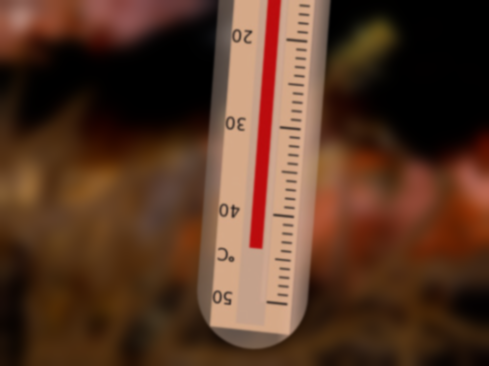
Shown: 44 °C
